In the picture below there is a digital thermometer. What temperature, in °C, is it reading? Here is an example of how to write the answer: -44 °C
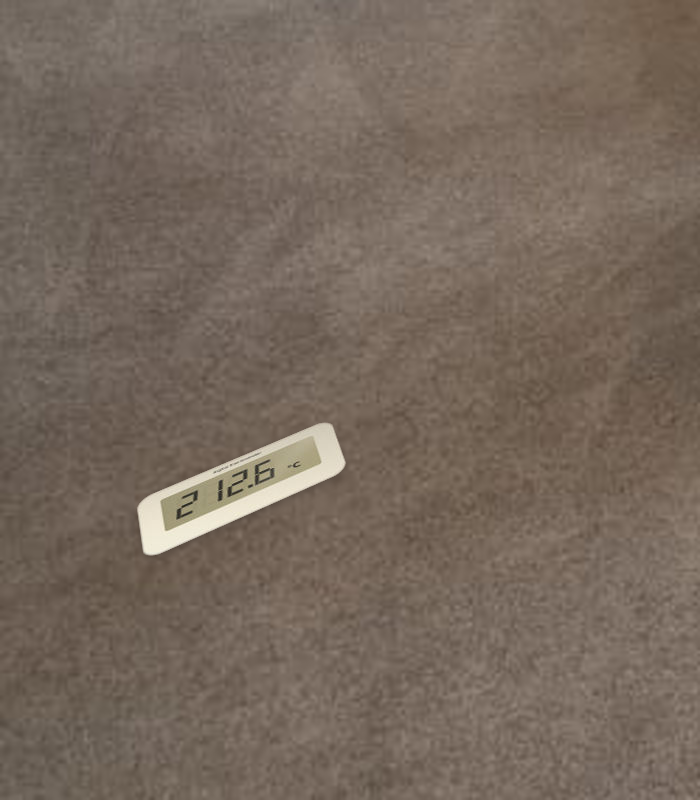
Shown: 212.6 °C
